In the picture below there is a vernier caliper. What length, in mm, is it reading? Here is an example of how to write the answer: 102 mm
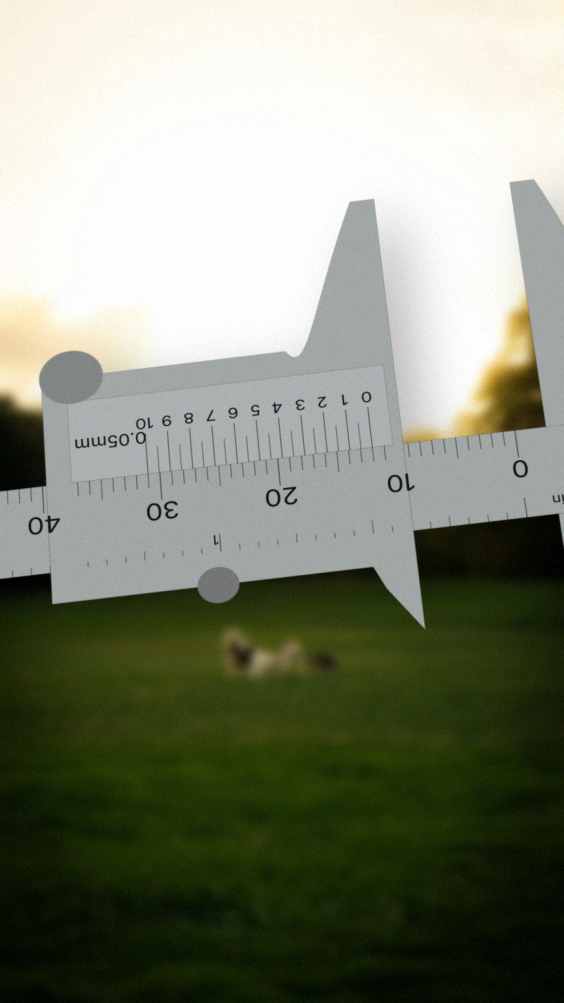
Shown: 12.0 mm
